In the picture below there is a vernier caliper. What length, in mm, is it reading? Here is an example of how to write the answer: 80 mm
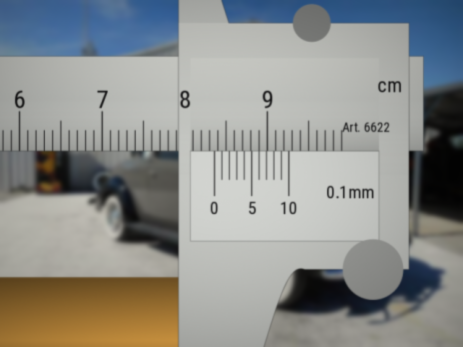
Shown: 83.6 mm
